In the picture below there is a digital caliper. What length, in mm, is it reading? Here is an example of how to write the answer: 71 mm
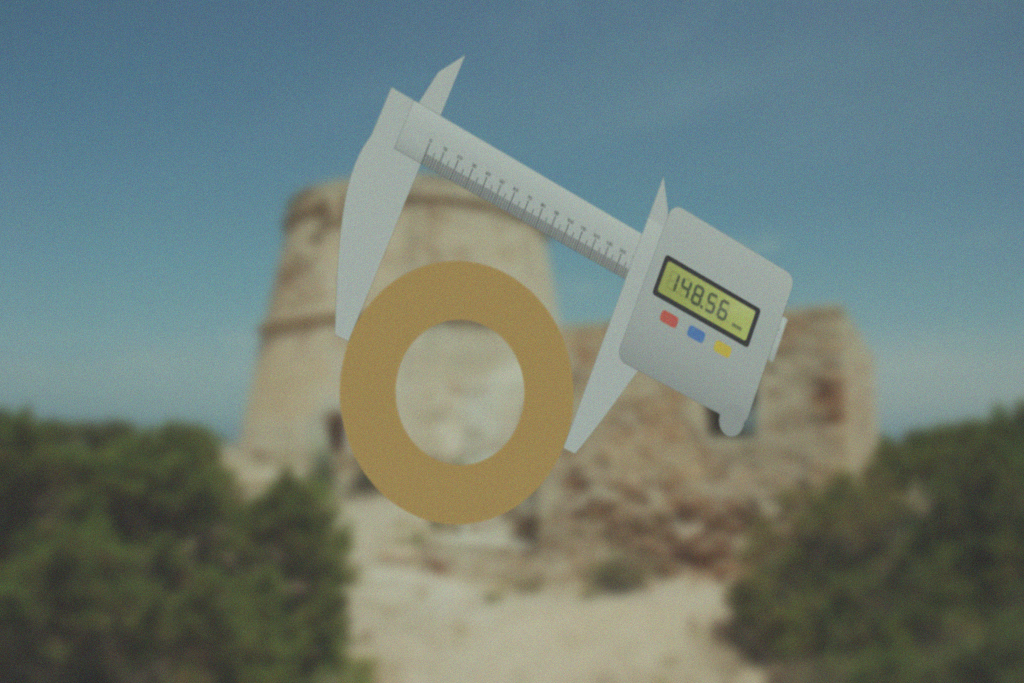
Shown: 148.56 mm
